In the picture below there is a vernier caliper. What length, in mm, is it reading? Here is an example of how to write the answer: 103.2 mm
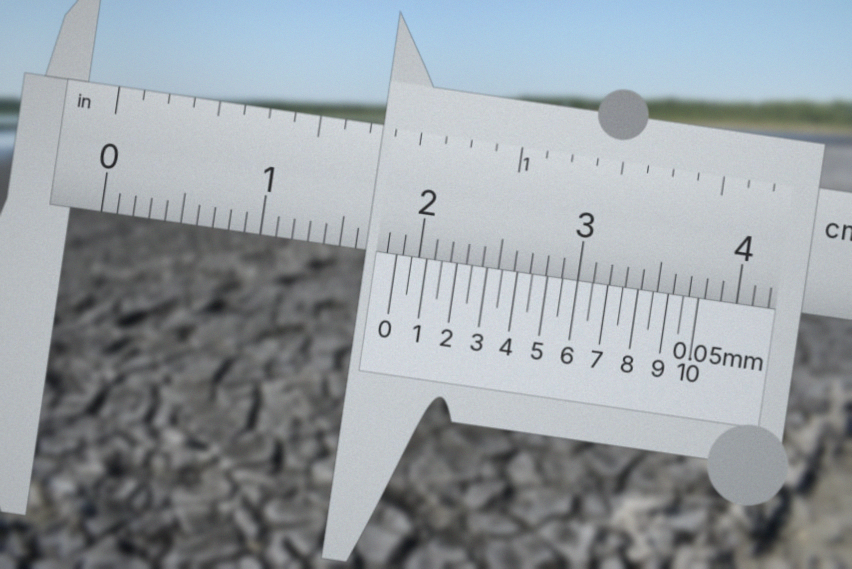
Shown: 18.6 mm
